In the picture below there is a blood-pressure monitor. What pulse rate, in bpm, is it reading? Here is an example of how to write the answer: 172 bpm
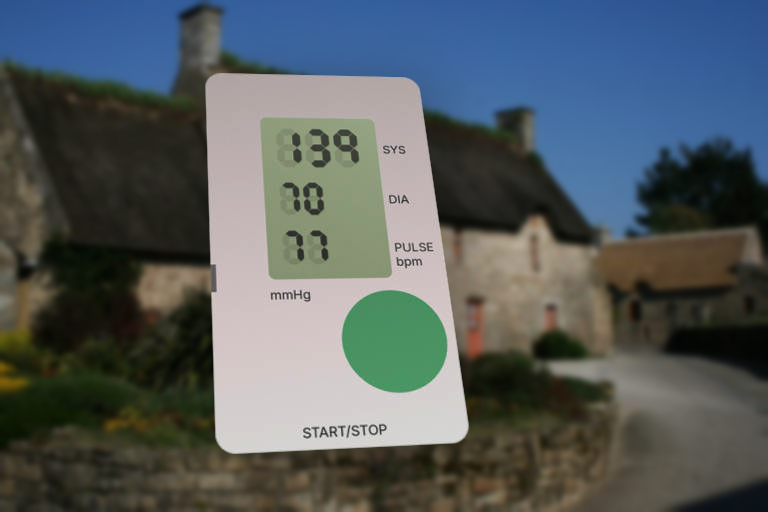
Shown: 77 bpm
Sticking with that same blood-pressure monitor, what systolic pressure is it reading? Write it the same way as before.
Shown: 139 mmHg
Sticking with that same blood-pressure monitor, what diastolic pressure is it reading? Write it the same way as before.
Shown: 70 mmHg
